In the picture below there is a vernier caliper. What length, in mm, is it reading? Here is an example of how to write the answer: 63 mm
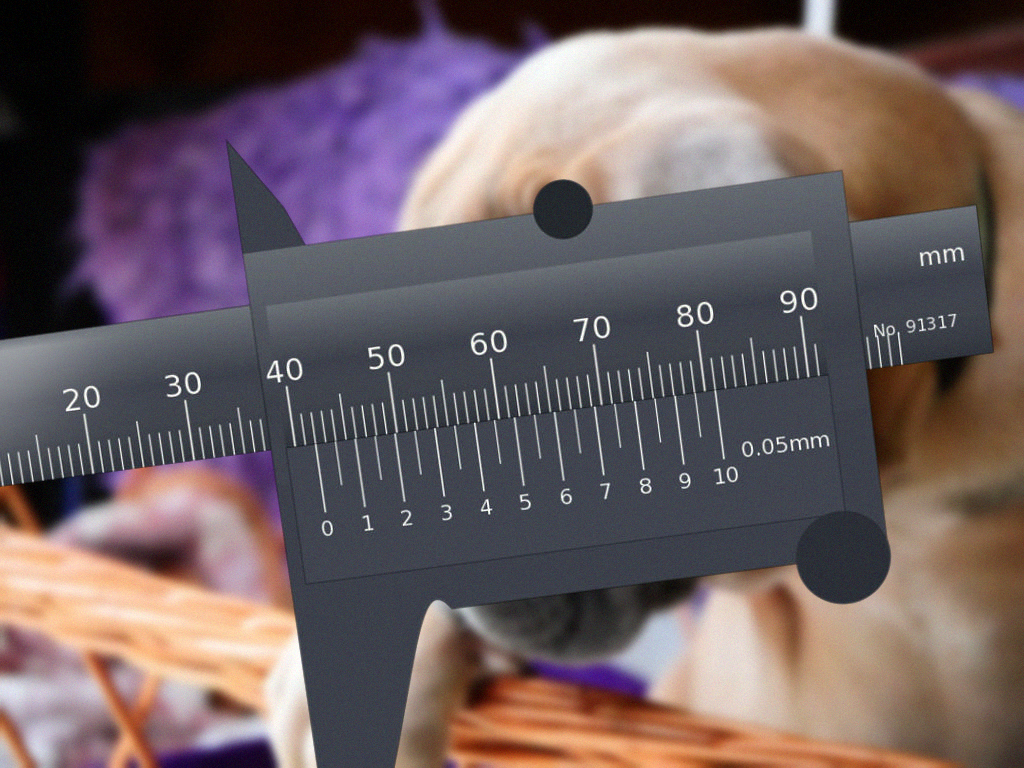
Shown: 42.0 mm
